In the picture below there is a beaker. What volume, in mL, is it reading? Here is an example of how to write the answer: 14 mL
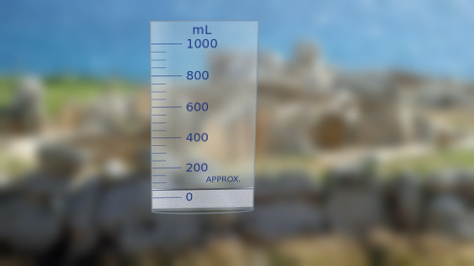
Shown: 50 mL
